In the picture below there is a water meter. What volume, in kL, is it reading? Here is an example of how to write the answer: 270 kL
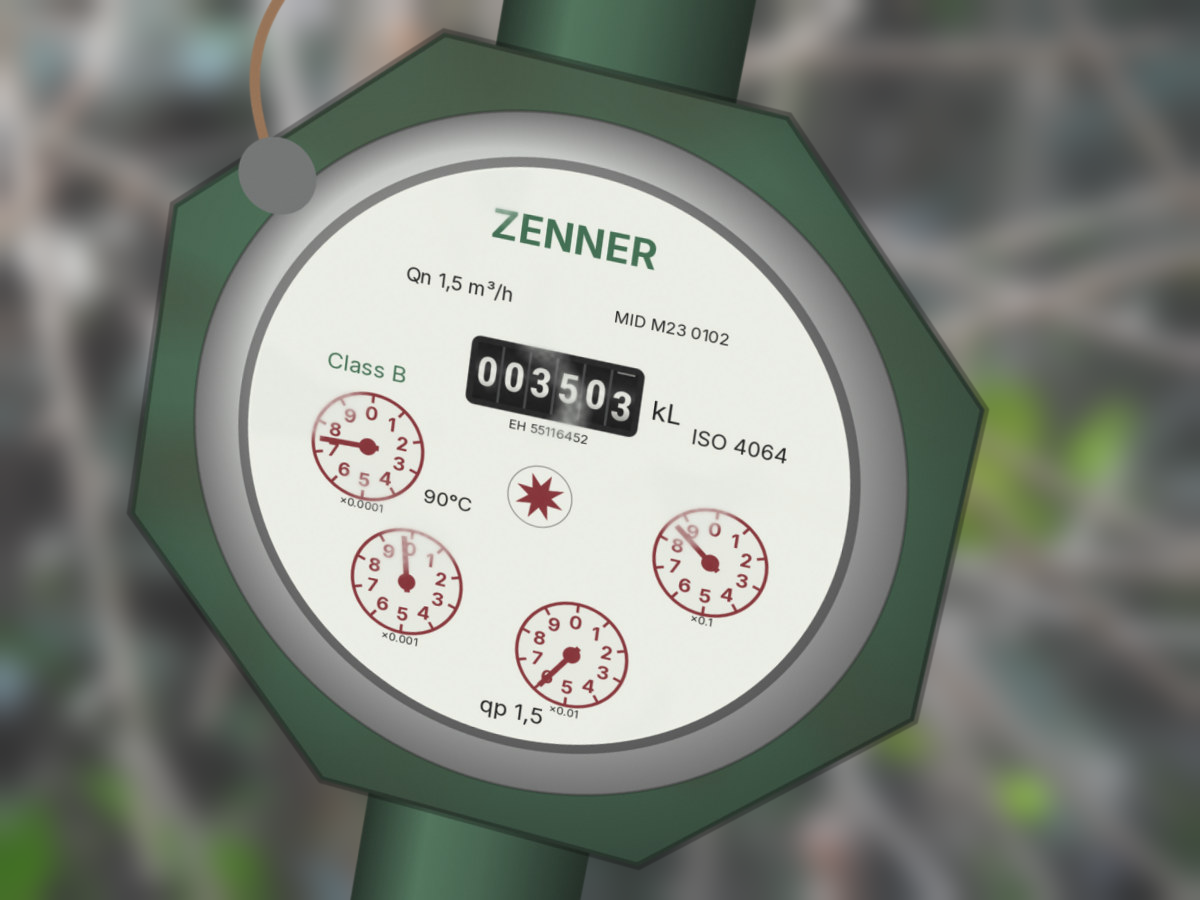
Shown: 3502.8597 kL
